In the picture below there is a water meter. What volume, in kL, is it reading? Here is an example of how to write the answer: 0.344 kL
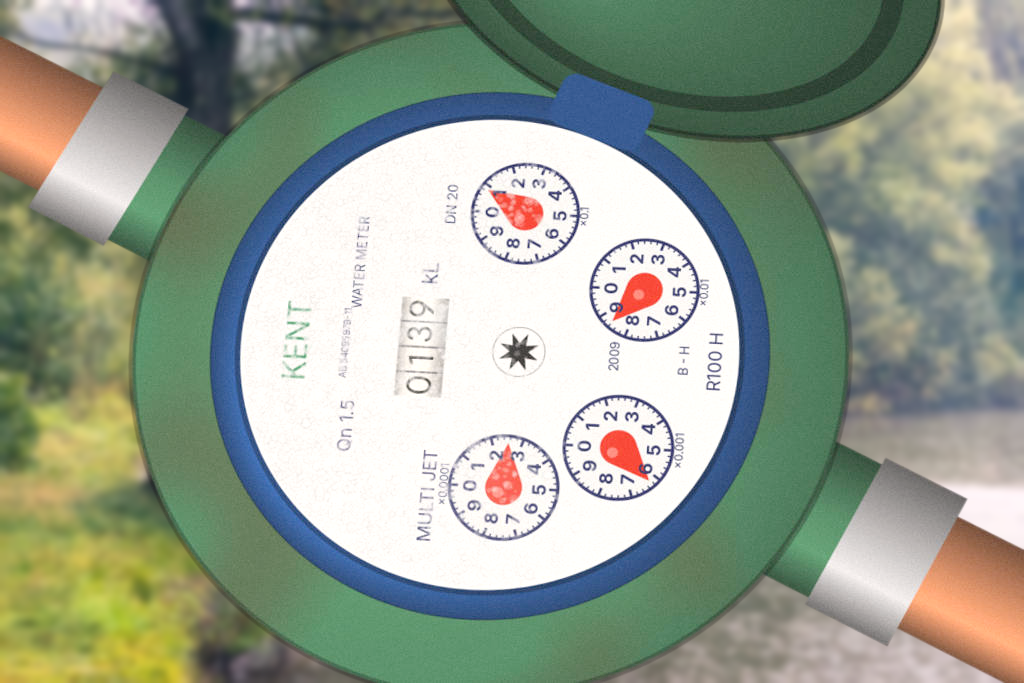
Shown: 139.0862 kL
